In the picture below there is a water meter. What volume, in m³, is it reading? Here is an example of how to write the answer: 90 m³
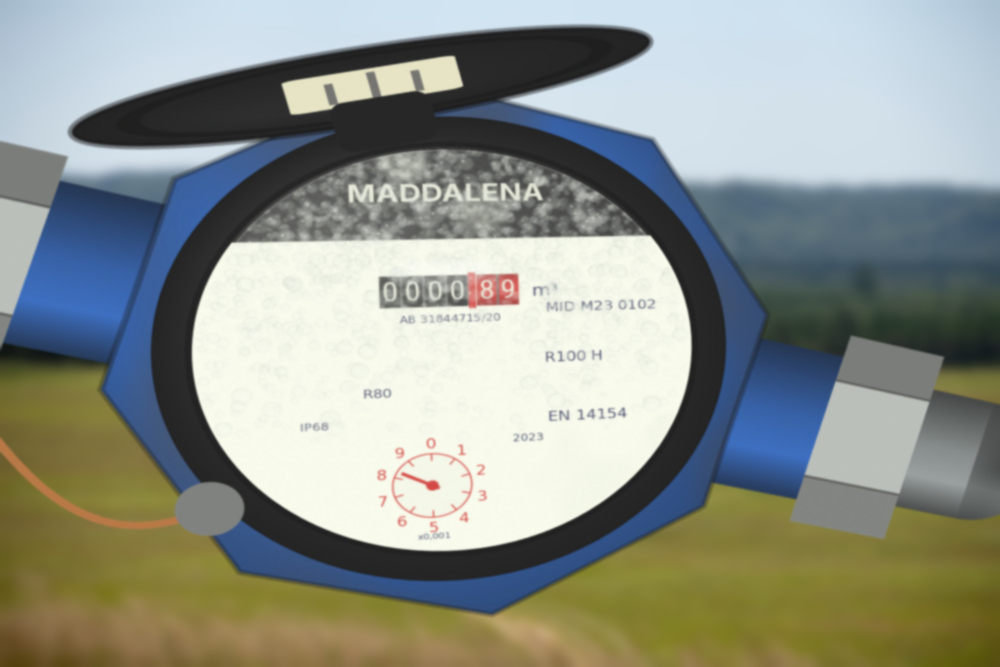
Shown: 0.898 m³
